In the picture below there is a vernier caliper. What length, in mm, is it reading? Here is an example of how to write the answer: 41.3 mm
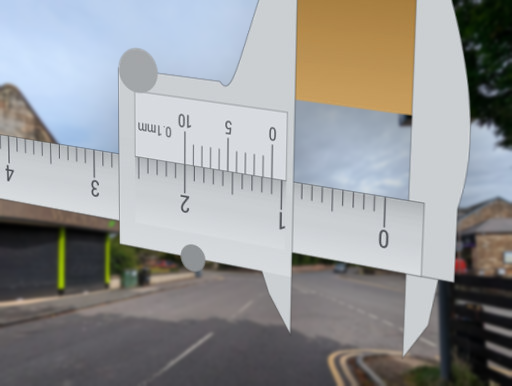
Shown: 11.0 mm
